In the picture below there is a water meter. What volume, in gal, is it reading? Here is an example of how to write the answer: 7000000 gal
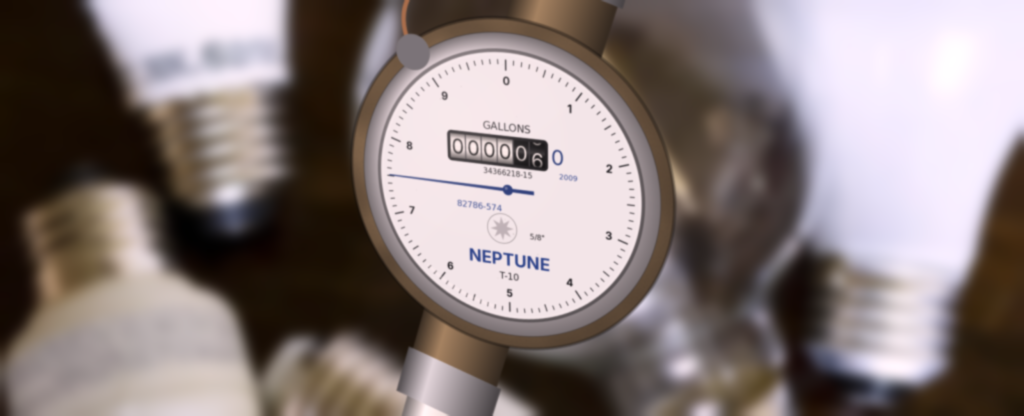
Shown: 57.5 gal
